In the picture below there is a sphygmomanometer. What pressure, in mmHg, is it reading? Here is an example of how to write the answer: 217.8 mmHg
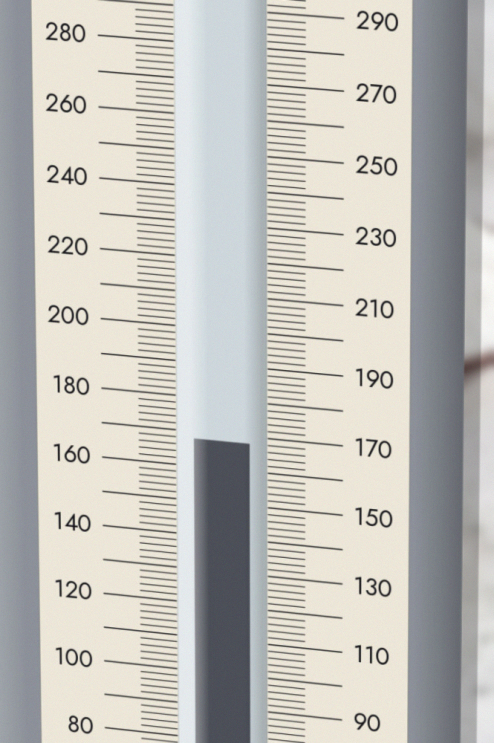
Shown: 168 mmHg
